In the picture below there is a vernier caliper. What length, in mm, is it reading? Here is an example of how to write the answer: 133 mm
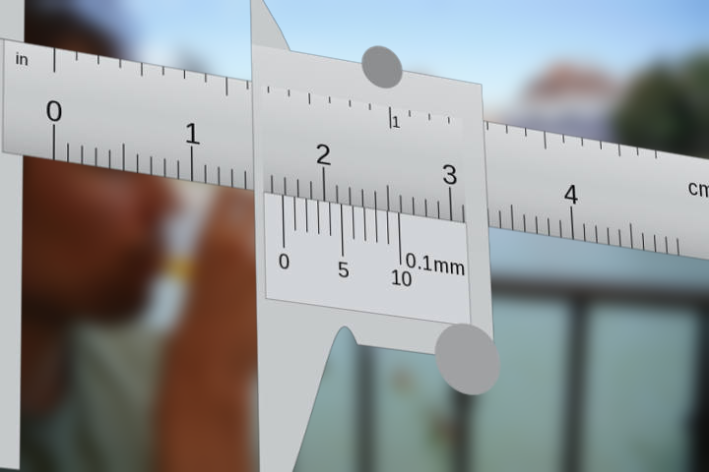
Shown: 16.8 mm
